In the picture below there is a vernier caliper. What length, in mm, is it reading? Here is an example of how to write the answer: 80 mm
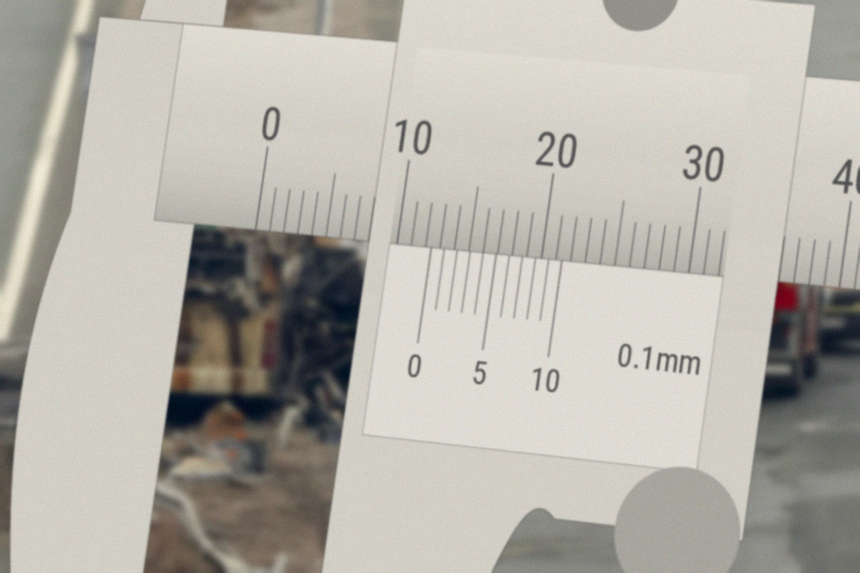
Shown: 12.4 mm
